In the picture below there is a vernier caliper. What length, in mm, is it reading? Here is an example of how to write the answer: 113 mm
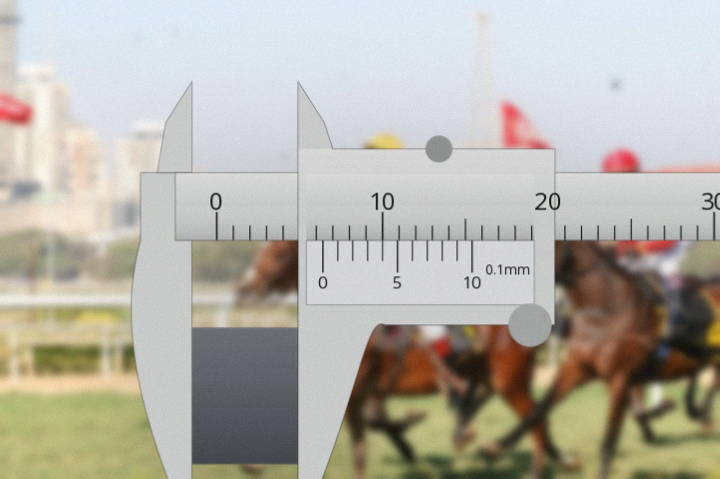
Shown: 6.4 mm
